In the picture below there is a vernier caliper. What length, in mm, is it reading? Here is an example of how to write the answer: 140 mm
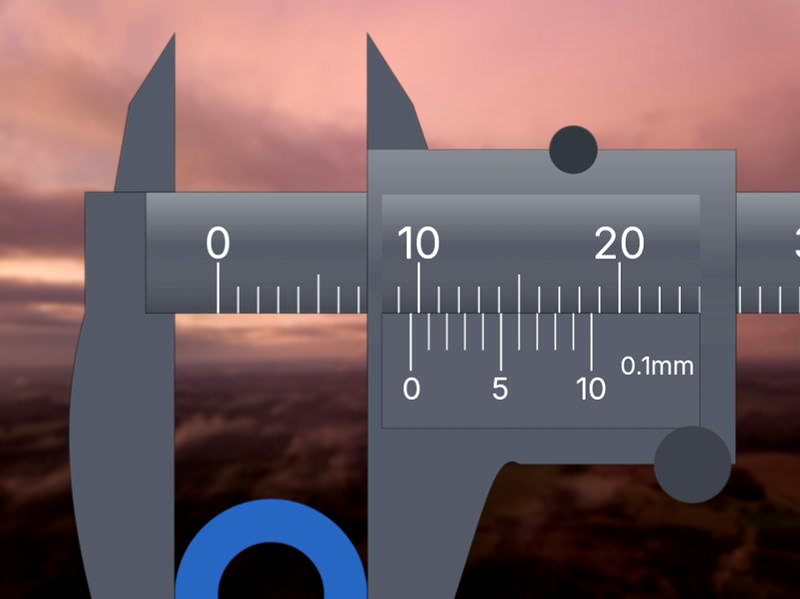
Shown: 9.6 mm
